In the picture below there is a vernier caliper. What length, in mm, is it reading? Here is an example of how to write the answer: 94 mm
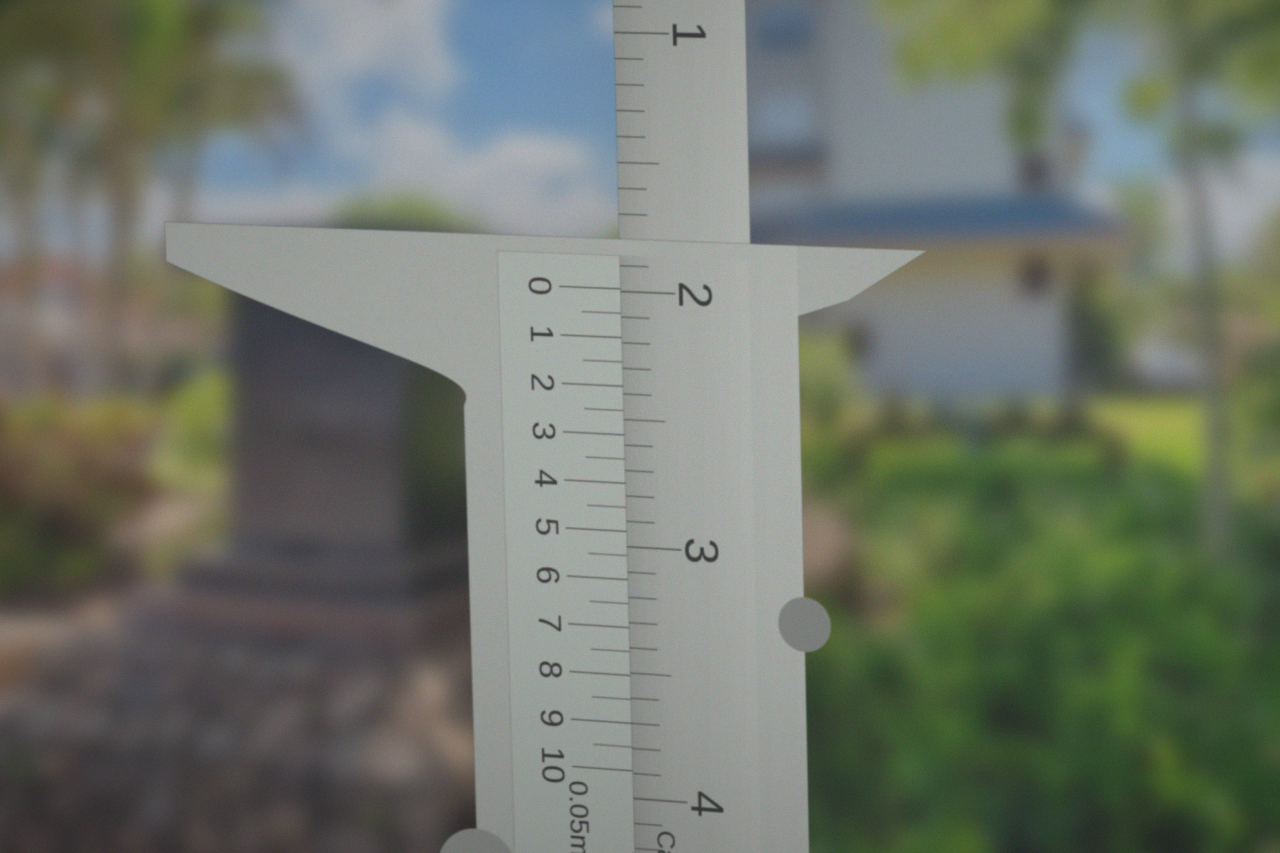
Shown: 19.9 mm
